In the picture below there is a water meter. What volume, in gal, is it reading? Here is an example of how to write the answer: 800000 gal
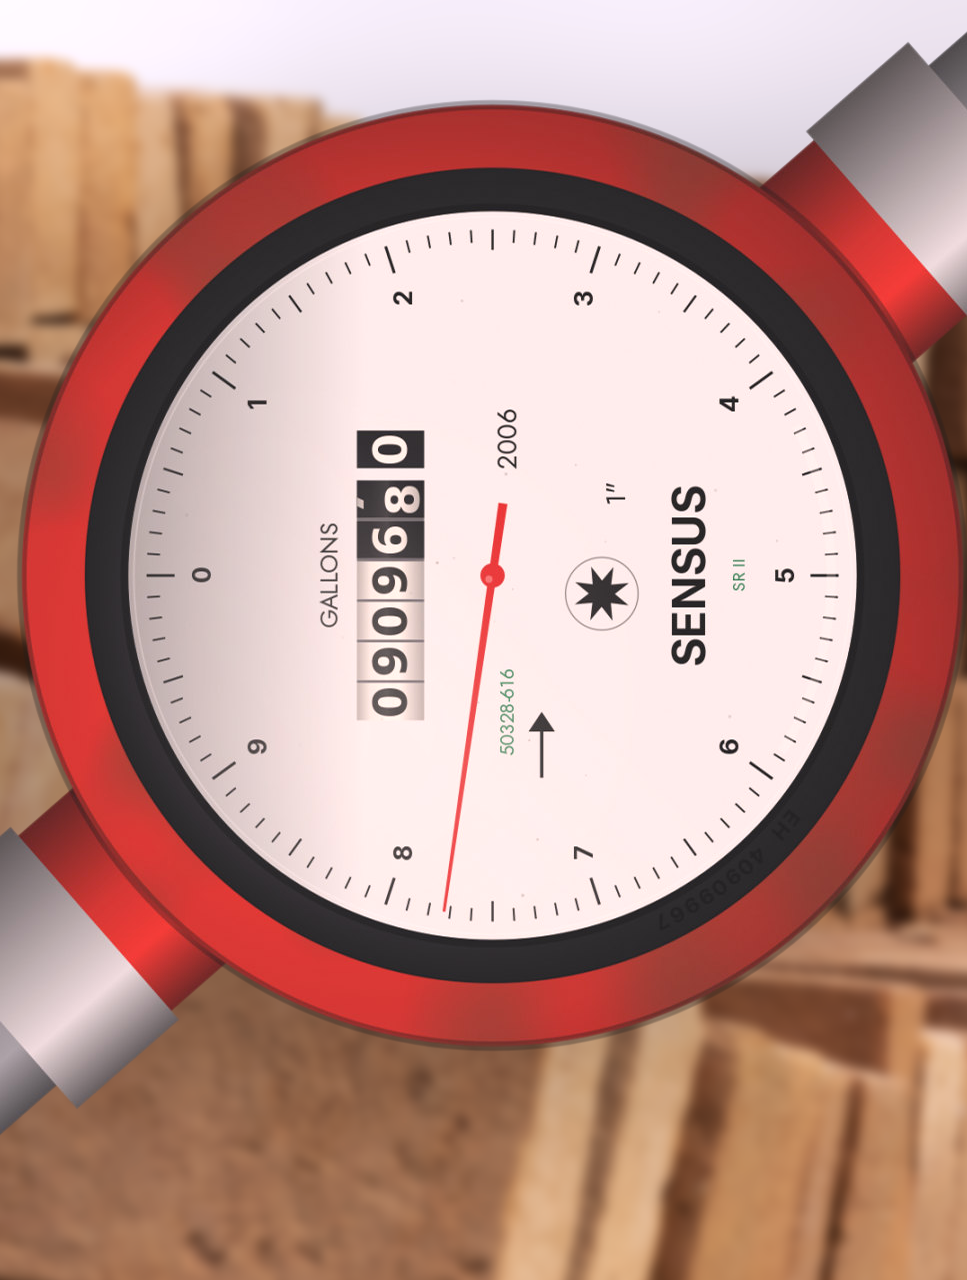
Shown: 909677.7 gal
